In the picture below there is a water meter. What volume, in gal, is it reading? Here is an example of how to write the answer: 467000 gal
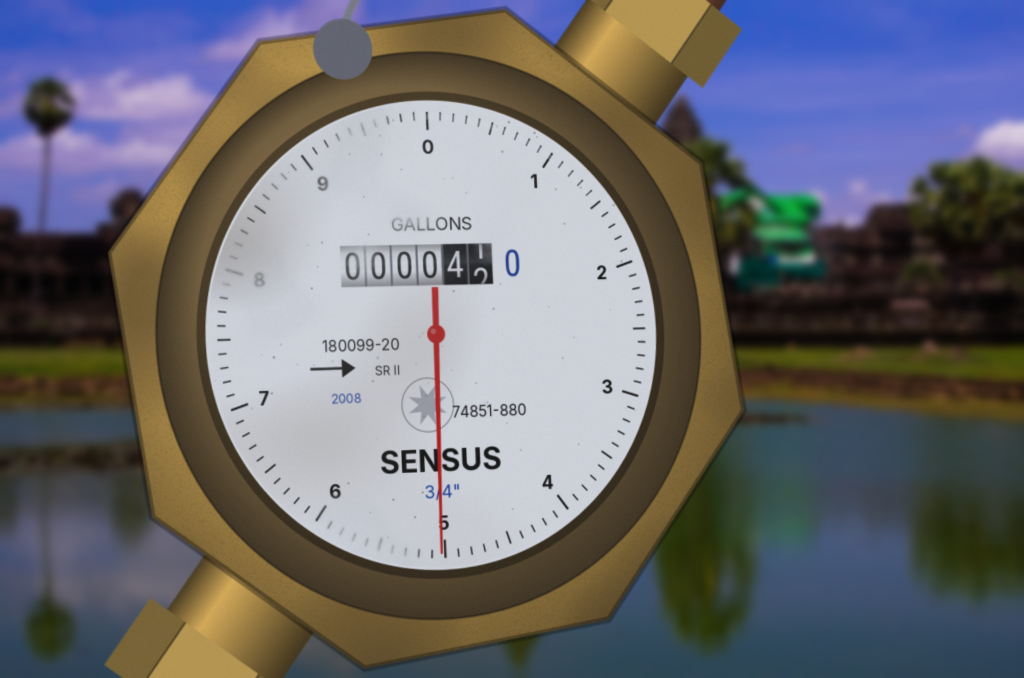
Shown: 415.0 gal
